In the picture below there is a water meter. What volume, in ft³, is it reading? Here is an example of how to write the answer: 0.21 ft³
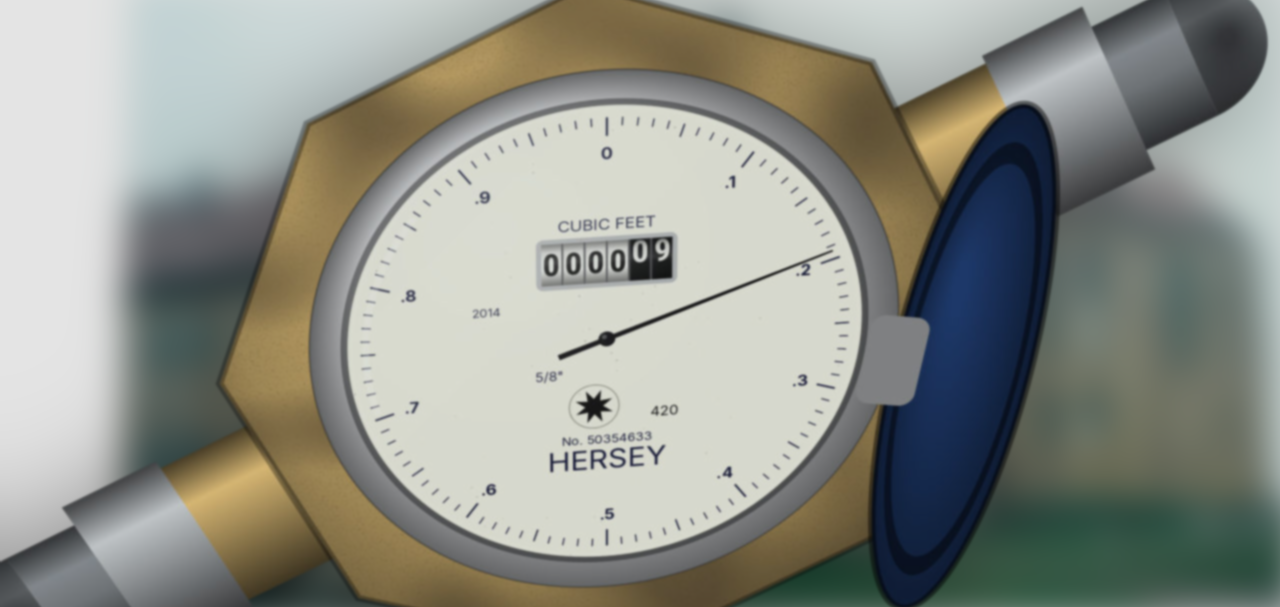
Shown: 9.19 ft³
